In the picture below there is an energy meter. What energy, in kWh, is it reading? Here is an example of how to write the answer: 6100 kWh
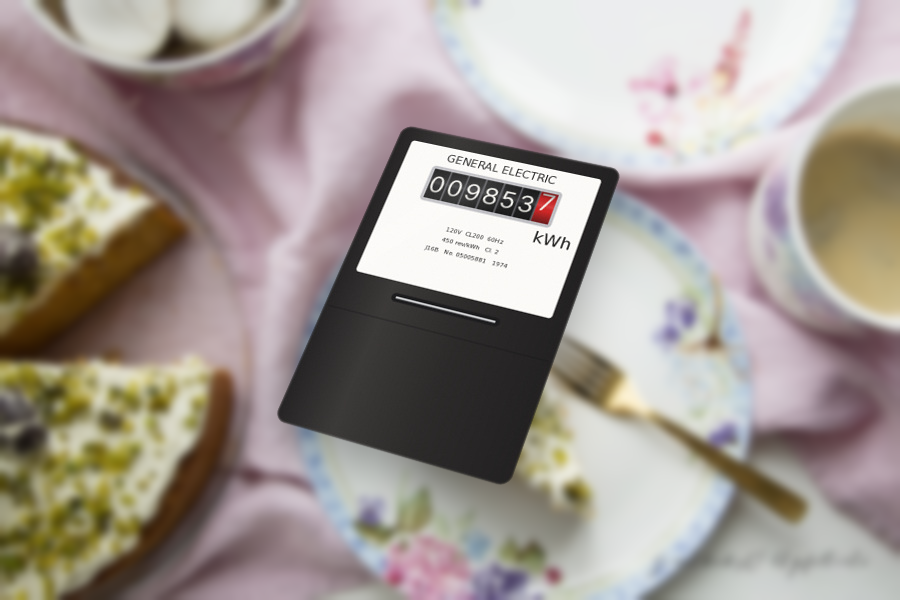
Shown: 9853.7 kWh
